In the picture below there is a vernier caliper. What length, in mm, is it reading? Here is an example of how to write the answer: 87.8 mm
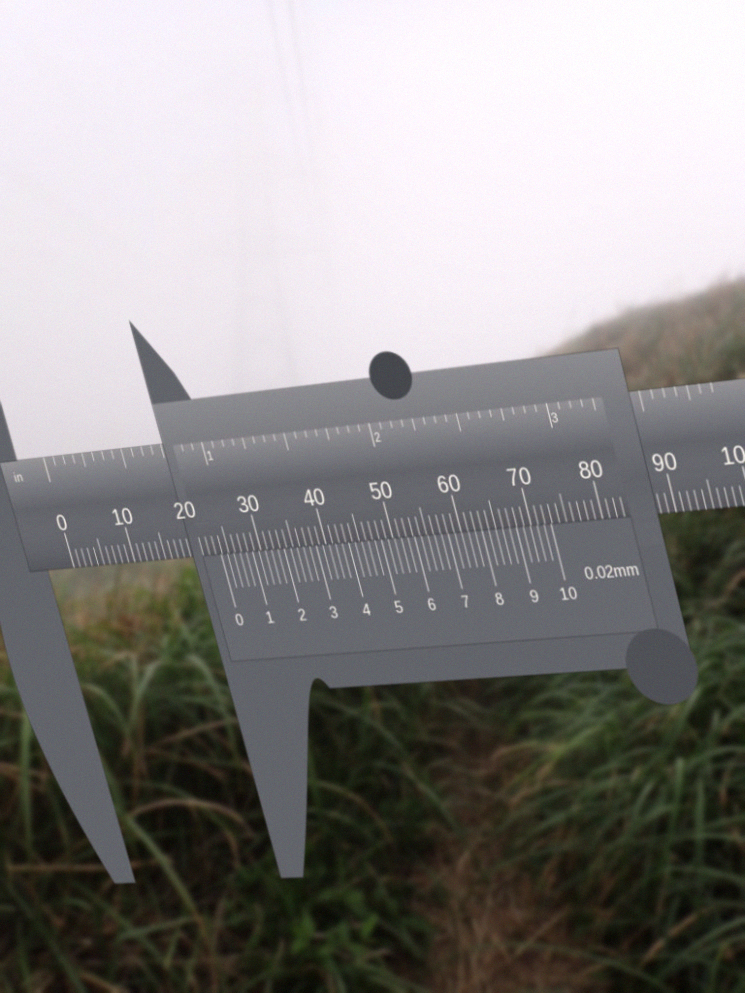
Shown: 23.8 mm
